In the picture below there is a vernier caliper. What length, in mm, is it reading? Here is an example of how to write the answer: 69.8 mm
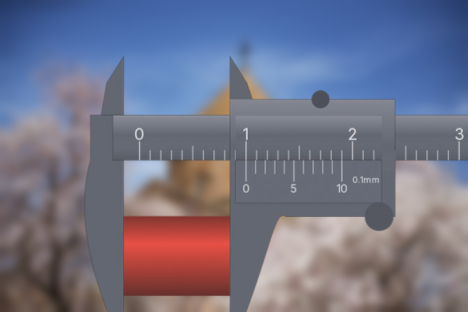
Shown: 10.0 mm
